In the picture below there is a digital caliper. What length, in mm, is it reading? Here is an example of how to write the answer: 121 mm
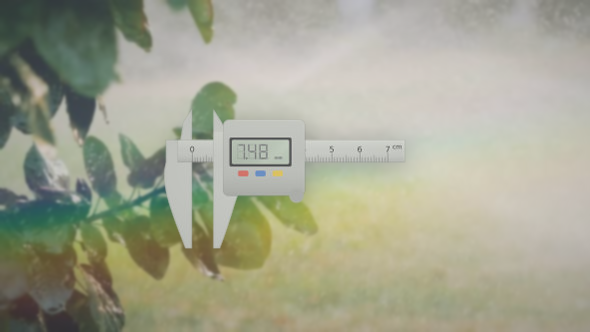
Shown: 7.48 mm
